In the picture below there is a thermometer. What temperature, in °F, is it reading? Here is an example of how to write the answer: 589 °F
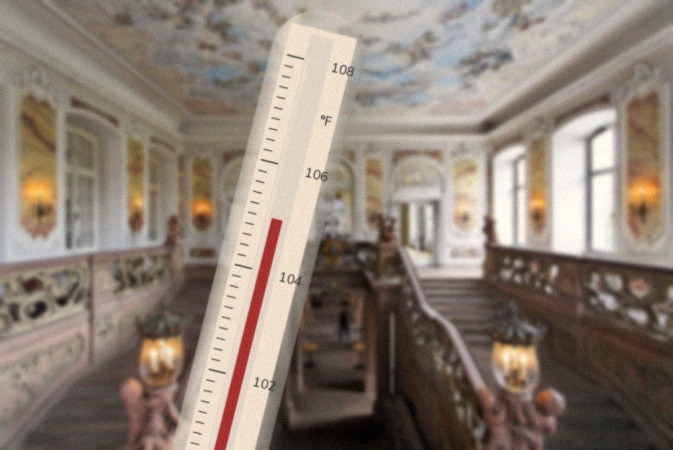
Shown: 105 °F
